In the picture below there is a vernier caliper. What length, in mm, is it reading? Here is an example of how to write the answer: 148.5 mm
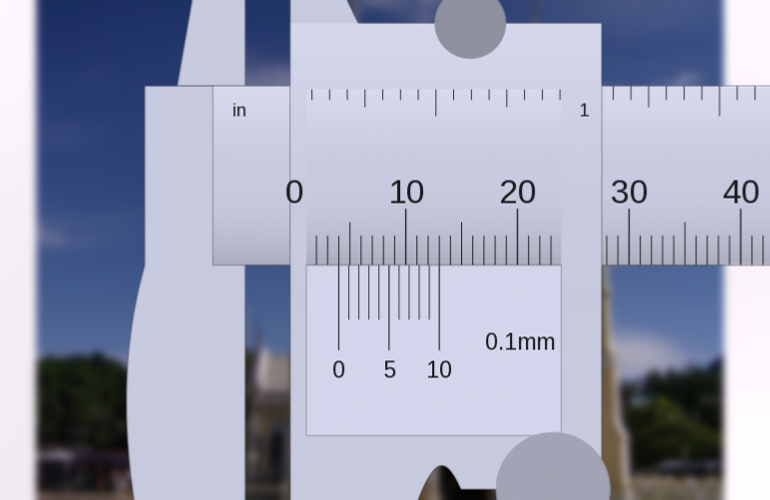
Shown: 4.0 mm
